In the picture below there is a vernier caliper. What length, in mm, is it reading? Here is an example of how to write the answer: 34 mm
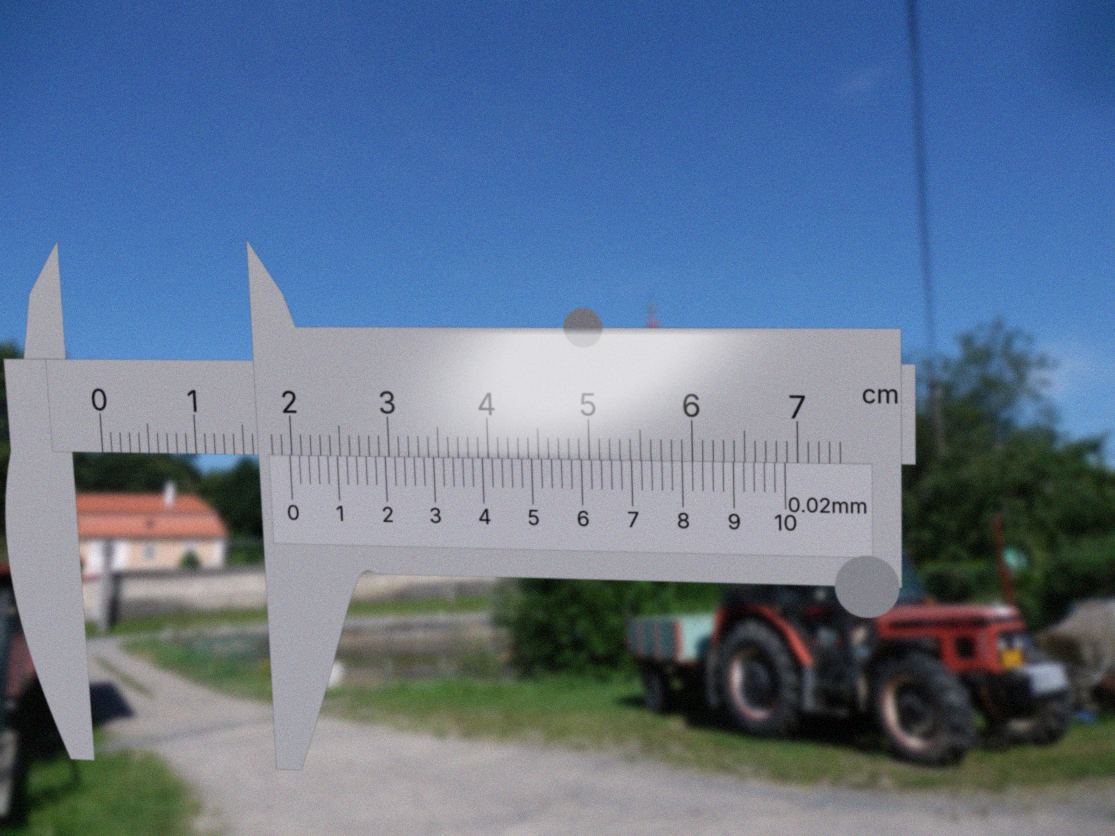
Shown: 19.8 mm
